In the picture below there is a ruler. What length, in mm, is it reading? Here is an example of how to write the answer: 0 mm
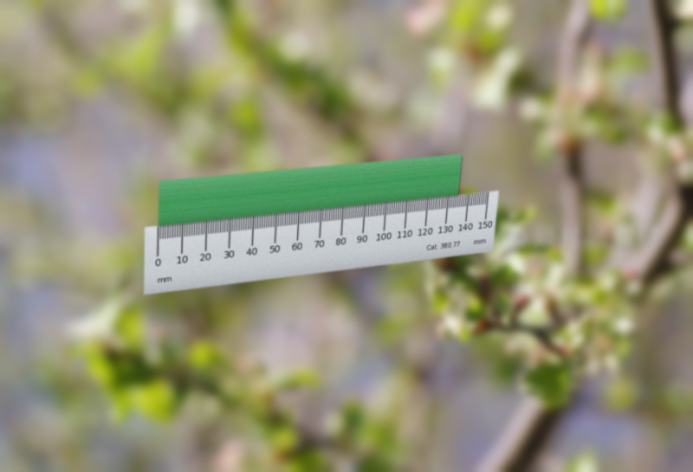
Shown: 135 mm
